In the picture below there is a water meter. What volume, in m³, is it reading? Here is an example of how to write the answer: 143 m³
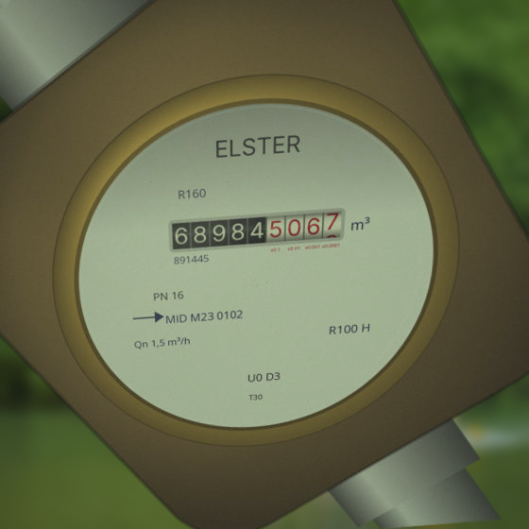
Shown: 68984.5067 m³
